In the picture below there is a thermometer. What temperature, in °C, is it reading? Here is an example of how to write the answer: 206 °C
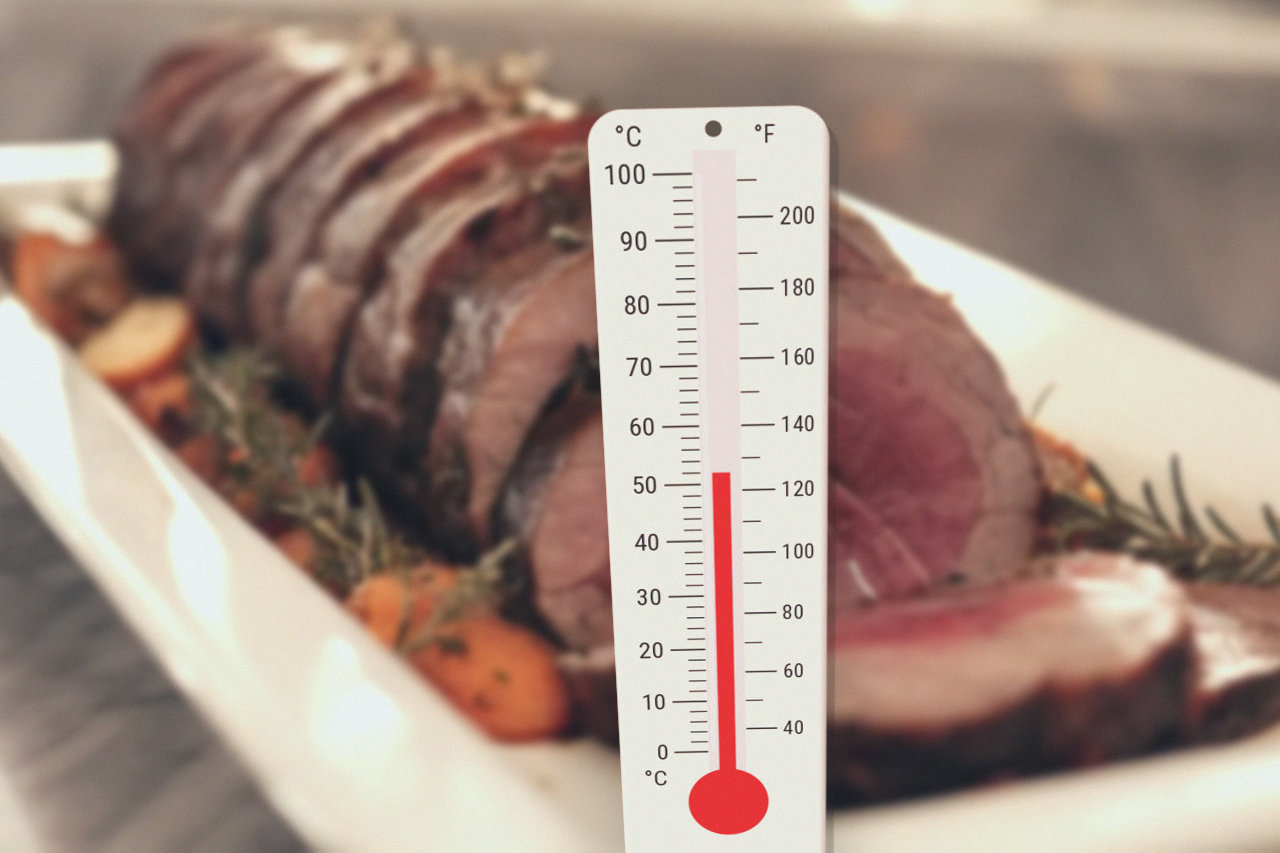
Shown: 52 °C
